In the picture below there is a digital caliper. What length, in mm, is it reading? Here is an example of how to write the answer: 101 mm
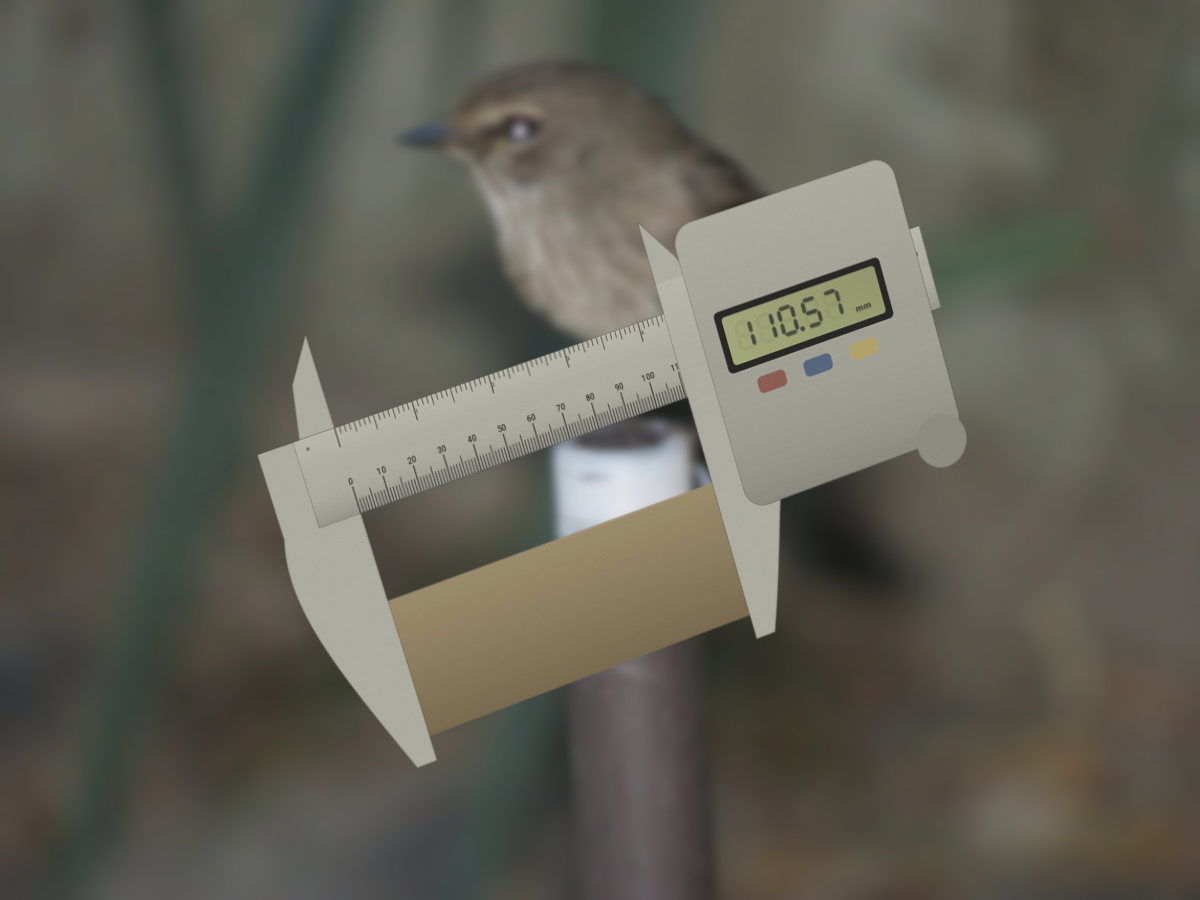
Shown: 110.57 mm
